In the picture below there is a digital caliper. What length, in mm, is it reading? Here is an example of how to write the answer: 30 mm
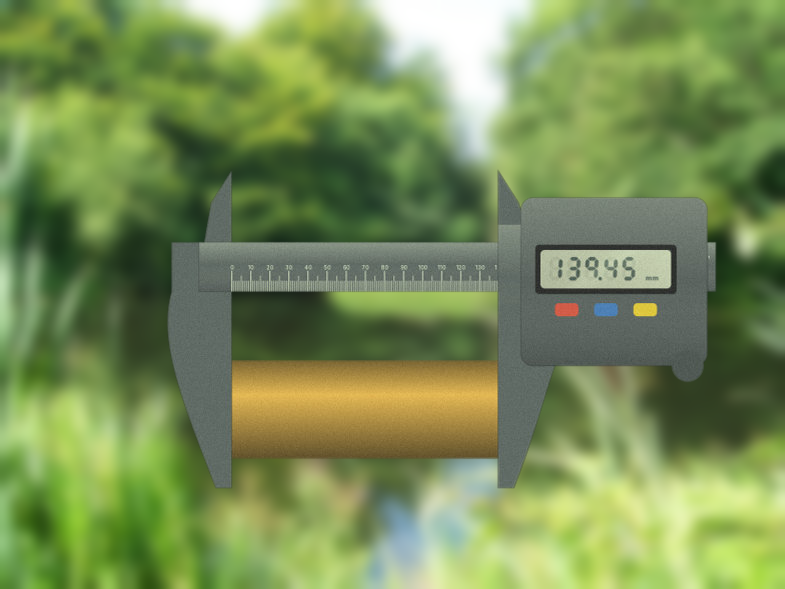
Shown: 139.45 mm
